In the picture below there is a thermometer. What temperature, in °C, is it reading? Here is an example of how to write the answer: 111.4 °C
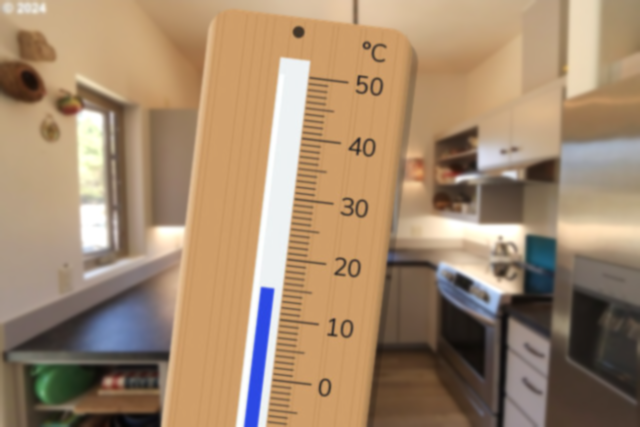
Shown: 15 °C
